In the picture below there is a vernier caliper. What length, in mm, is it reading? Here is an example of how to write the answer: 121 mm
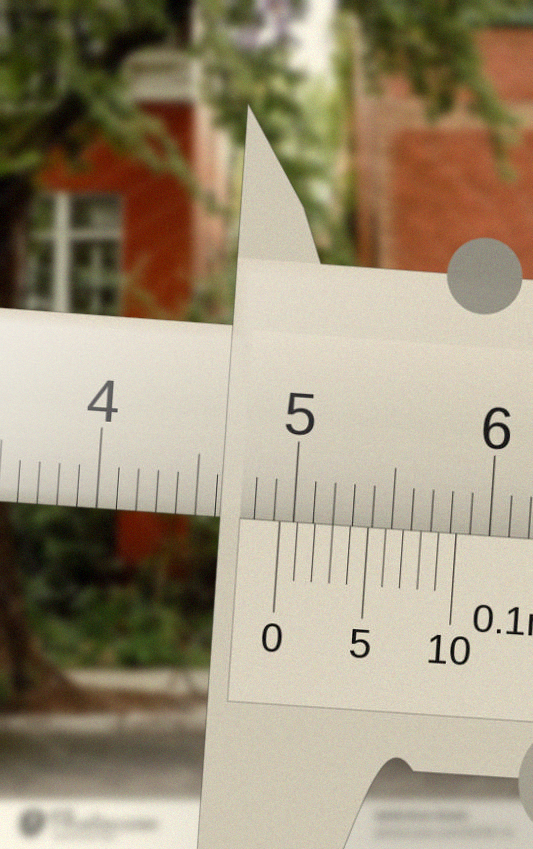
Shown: 49.3 mm
